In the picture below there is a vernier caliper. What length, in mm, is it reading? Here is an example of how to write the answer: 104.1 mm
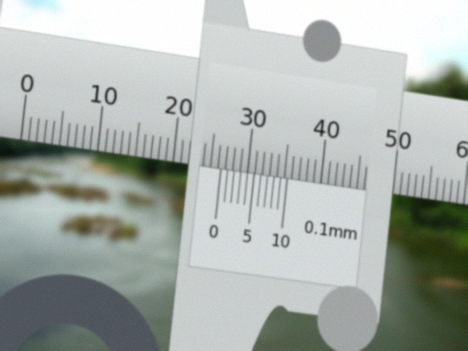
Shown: 26.4 mm
